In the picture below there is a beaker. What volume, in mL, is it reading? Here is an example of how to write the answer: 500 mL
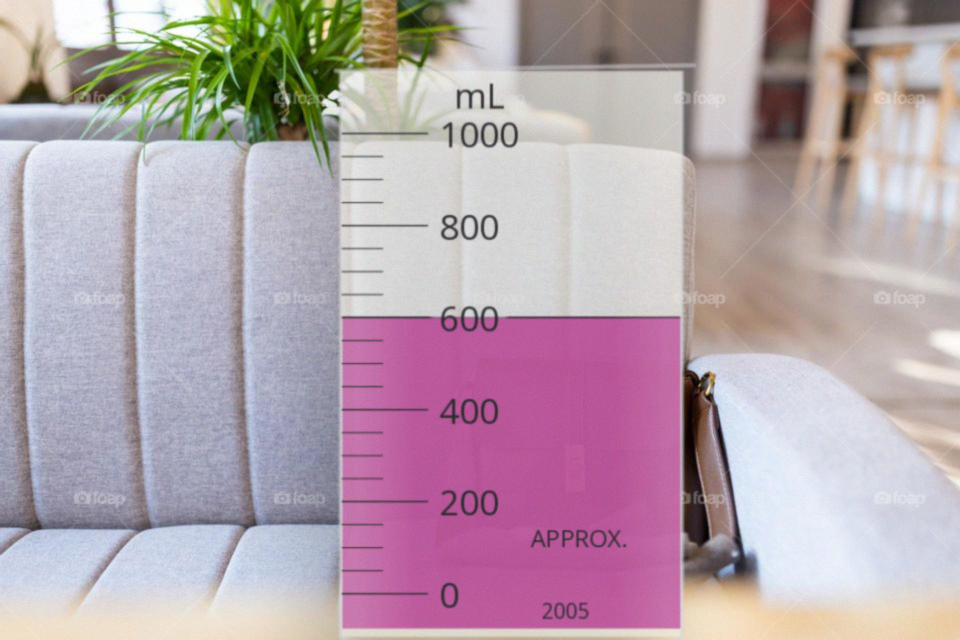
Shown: 600 mL
